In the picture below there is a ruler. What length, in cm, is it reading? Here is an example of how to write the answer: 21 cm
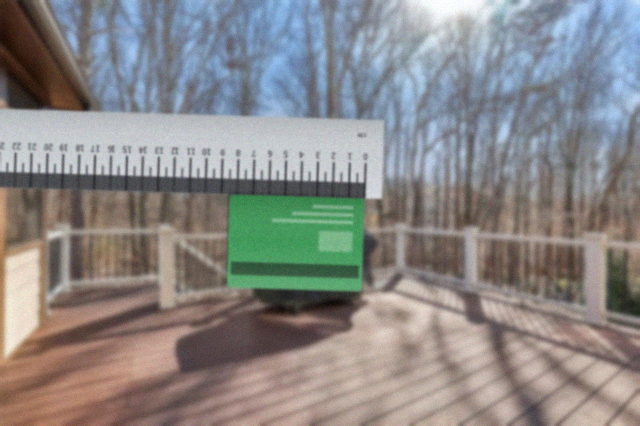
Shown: 8.5 cm
